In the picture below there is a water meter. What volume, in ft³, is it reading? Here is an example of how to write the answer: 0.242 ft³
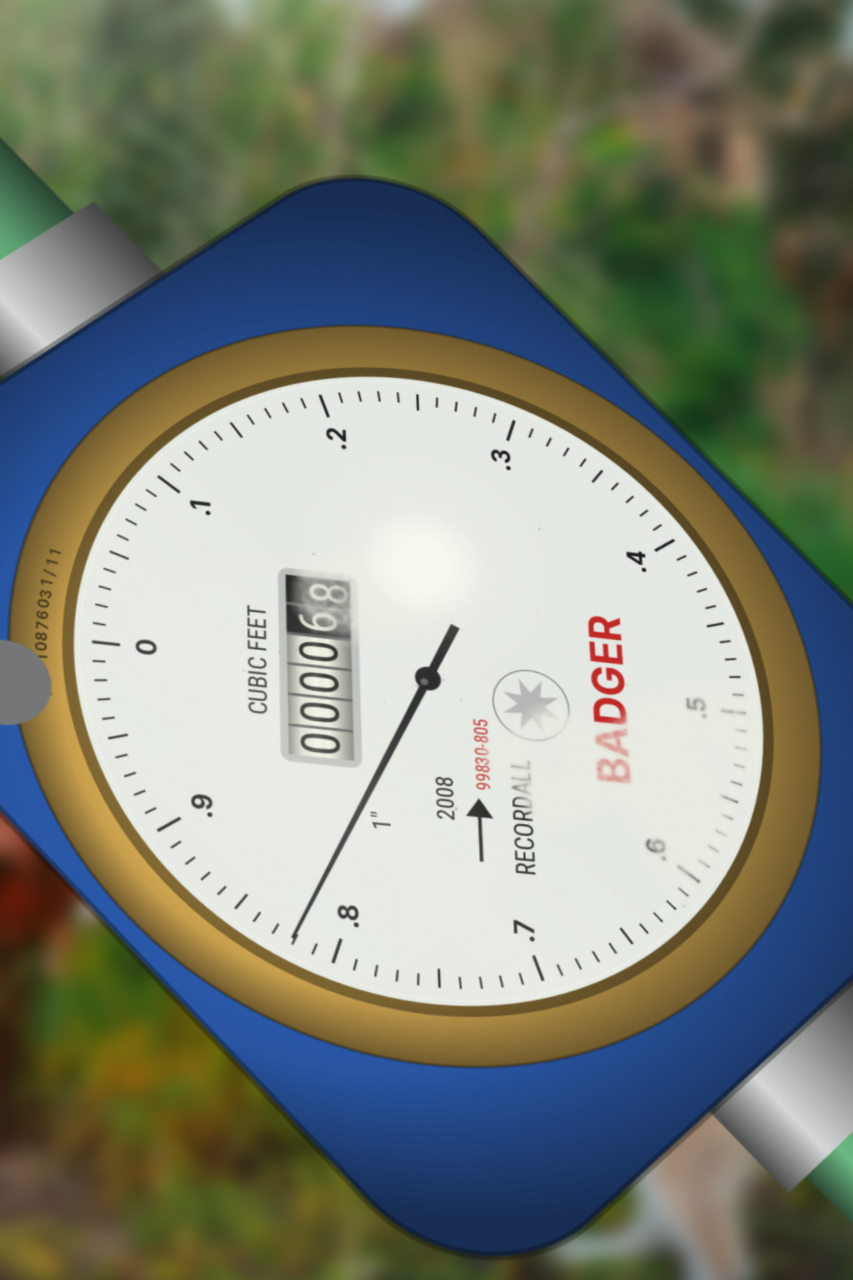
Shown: 67.82 ft³
